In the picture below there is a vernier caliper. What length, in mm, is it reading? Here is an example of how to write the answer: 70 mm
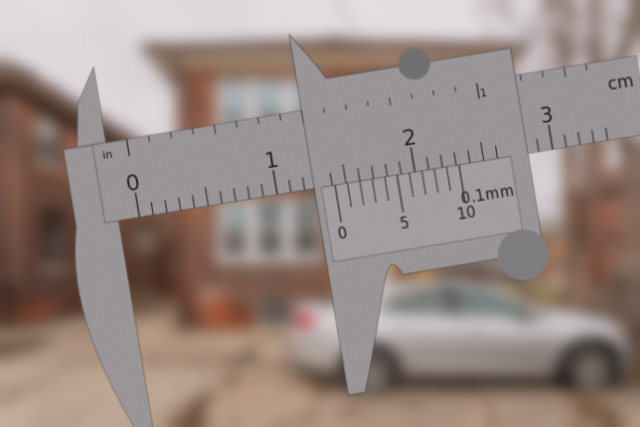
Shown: 14.2 mm
